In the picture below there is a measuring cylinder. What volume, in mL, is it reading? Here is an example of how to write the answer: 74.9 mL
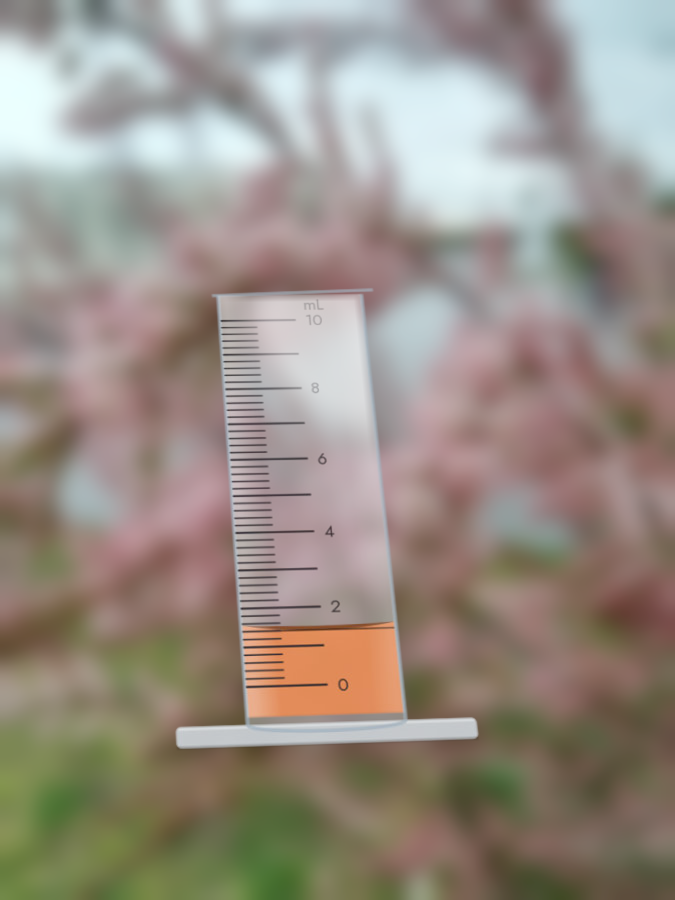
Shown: 1.4 mL
